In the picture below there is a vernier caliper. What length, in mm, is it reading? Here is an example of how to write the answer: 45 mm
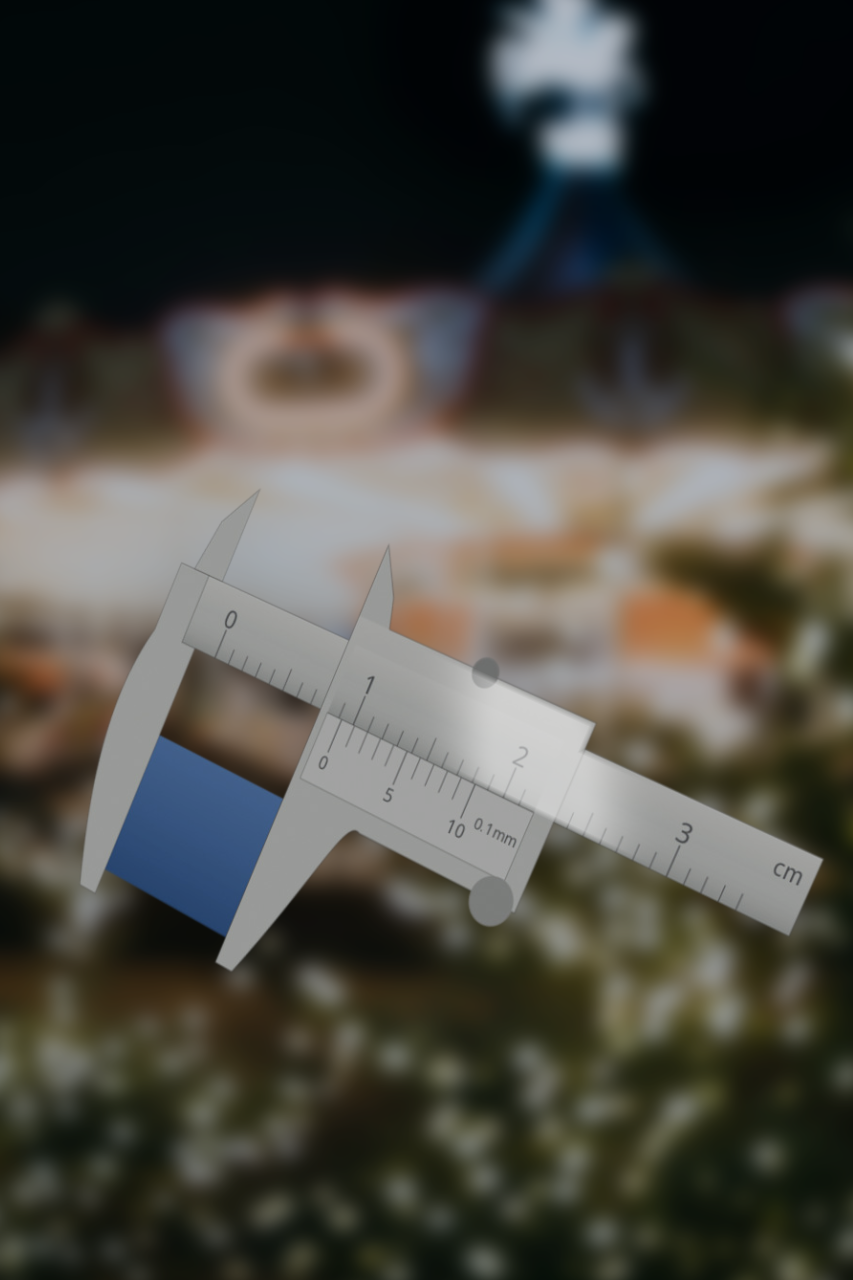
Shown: 9.2 mm
